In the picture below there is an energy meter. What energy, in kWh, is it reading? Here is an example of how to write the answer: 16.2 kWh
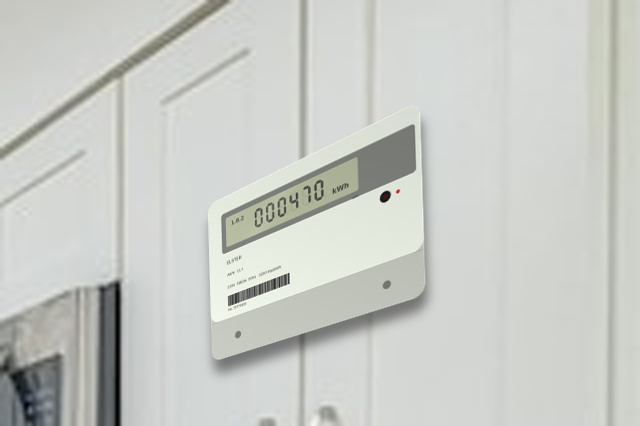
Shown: 470 kWh
